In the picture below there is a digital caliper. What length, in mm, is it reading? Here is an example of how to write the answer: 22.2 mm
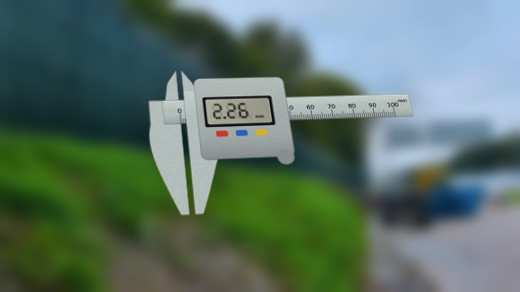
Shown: 2.26 mm
